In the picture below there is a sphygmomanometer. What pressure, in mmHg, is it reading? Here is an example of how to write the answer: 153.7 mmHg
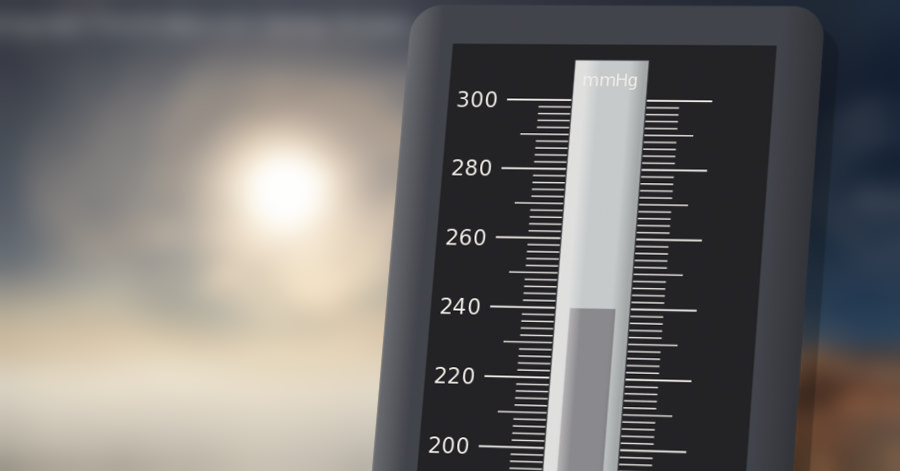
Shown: 240 mmHg
